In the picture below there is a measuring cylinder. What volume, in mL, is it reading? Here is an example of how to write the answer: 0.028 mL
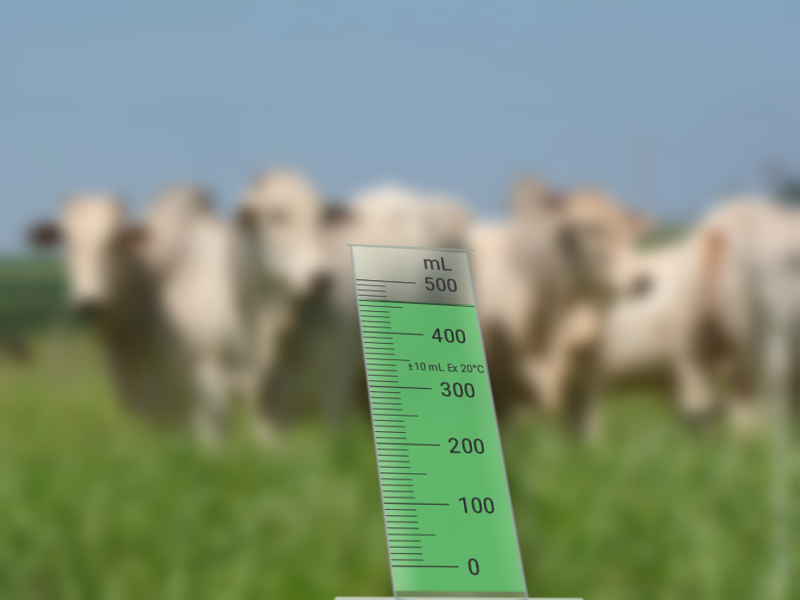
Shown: 460 mL
